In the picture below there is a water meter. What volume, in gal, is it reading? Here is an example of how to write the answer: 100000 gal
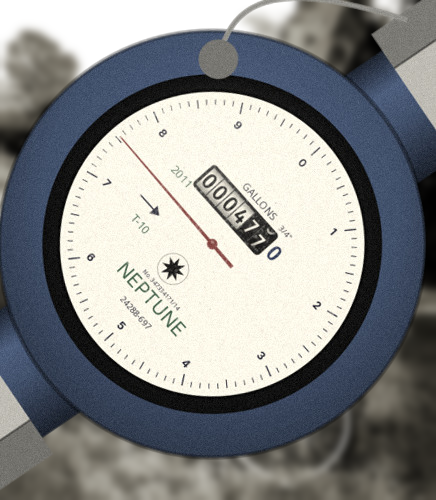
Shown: 4767.5 gal
